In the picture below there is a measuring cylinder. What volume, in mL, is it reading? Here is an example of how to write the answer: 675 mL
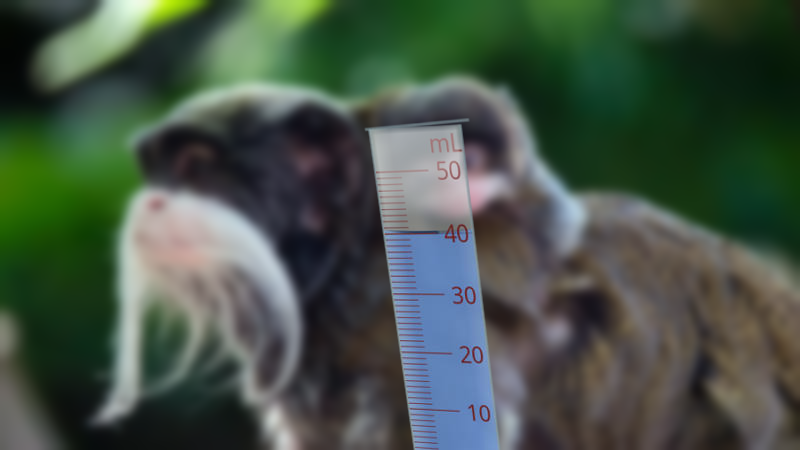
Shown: 40 mL
